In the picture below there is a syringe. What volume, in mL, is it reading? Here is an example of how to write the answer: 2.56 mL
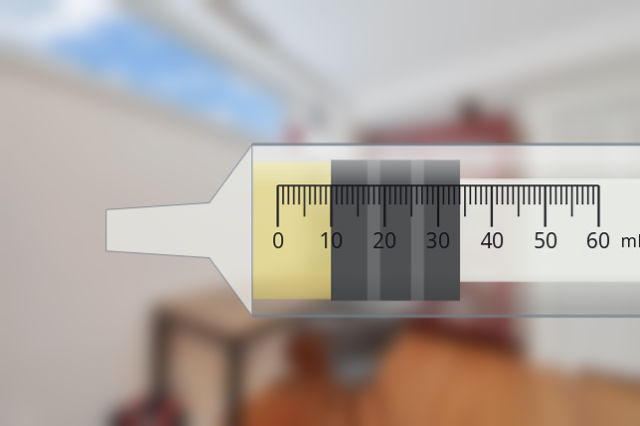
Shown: 10 mL
